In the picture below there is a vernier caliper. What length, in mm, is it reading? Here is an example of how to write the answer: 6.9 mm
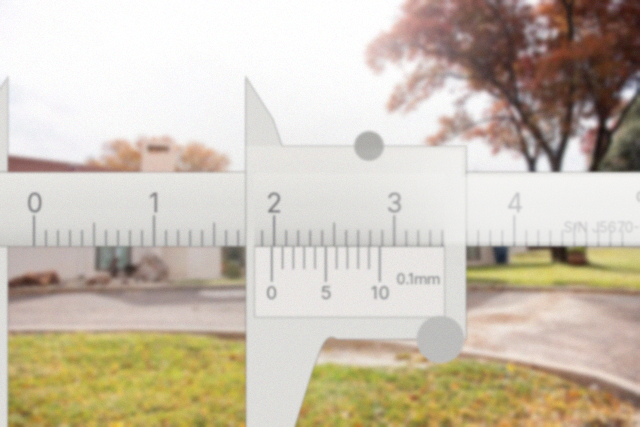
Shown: 19.8 mm
